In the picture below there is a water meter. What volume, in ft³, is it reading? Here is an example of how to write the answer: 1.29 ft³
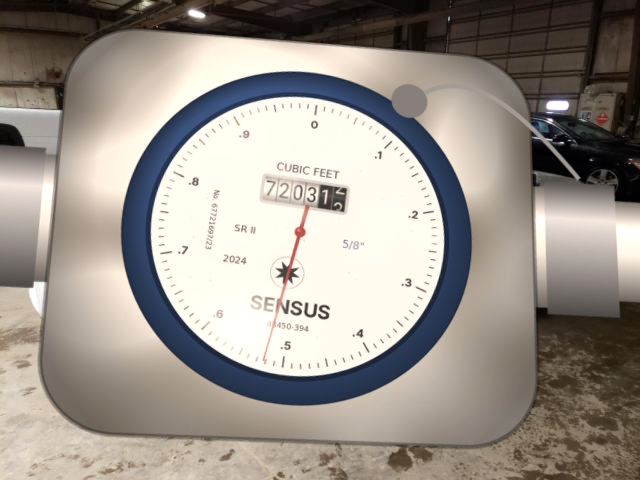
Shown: 720312.52 ft³
